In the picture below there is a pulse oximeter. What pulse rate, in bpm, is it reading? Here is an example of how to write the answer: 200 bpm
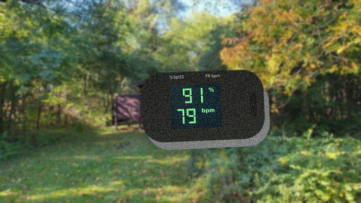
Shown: 79 bpm
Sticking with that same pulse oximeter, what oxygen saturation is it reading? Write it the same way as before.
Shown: 91 %
